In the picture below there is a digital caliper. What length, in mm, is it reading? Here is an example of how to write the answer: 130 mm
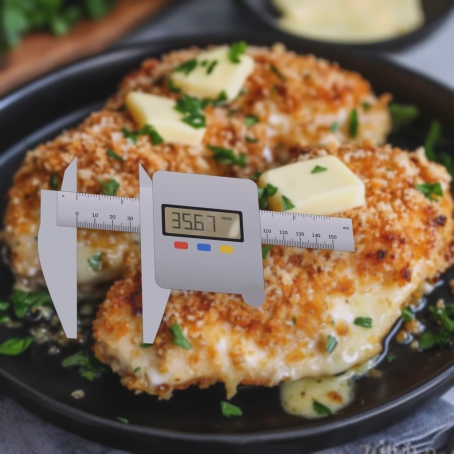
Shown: 35.67 mm
